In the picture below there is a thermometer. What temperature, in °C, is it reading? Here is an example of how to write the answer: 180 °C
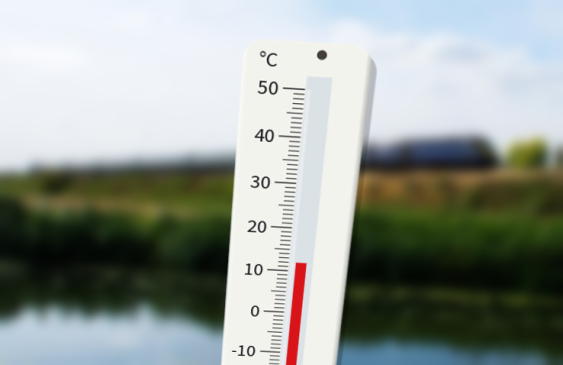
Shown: 12 °C
